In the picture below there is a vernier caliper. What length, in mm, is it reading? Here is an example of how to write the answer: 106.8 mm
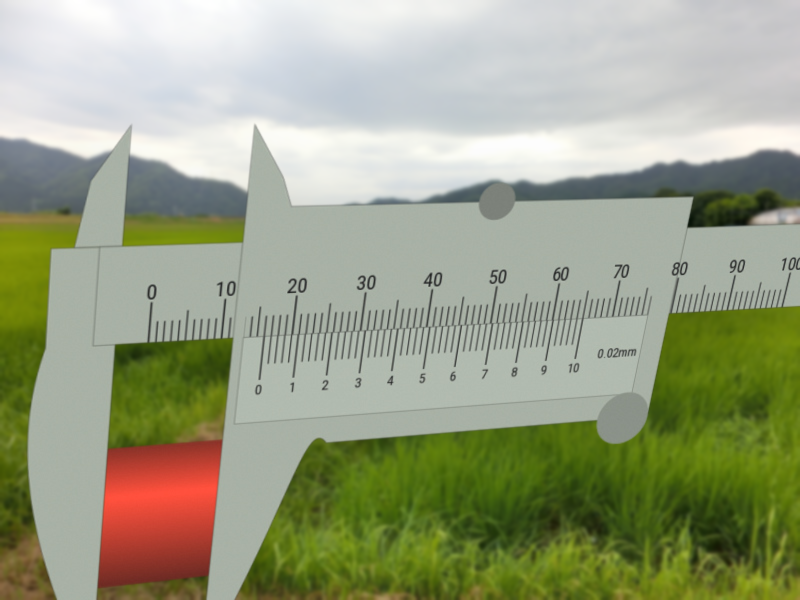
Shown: 16.0 mm
